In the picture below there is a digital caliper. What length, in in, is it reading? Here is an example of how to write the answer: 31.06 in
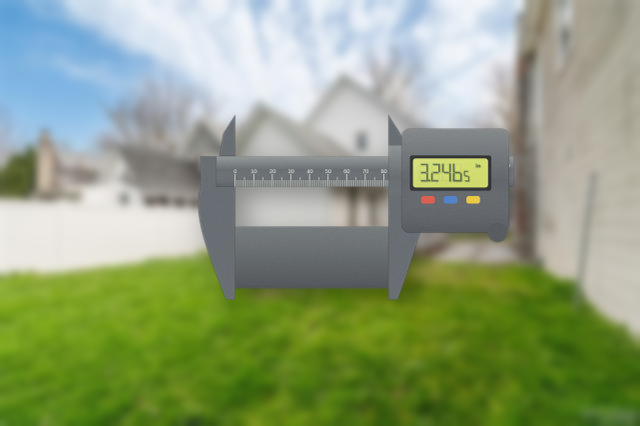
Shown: 3.2465 in
